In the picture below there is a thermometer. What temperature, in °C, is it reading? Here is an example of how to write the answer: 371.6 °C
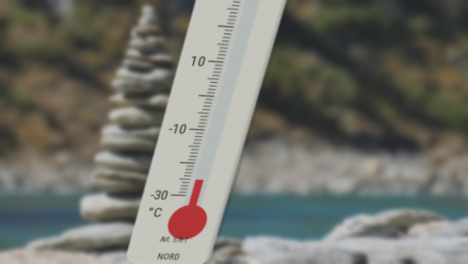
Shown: -25 °C
